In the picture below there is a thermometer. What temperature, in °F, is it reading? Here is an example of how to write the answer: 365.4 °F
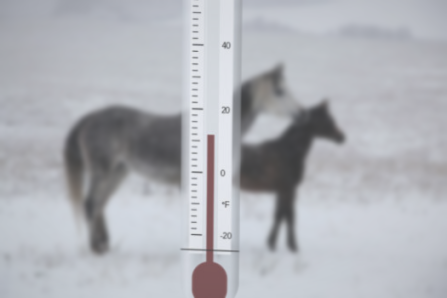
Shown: 12 °F
